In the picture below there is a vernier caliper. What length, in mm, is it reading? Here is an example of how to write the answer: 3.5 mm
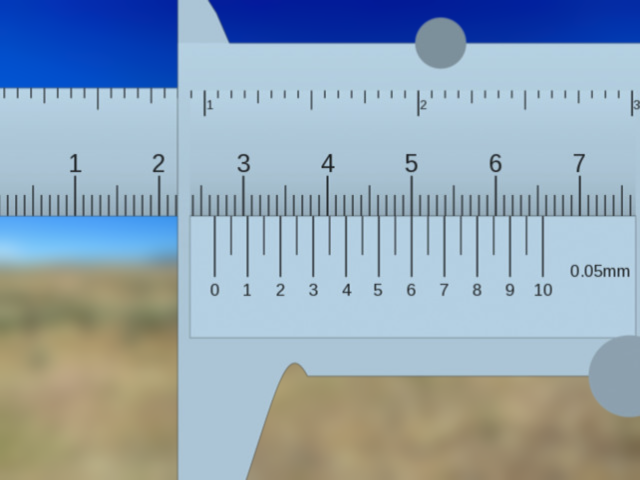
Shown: 26.6 mm
